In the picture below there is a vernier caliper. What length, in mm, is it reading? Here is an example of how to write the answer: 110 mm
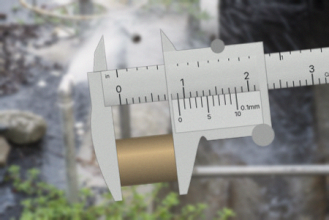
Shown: 9.0 mm
